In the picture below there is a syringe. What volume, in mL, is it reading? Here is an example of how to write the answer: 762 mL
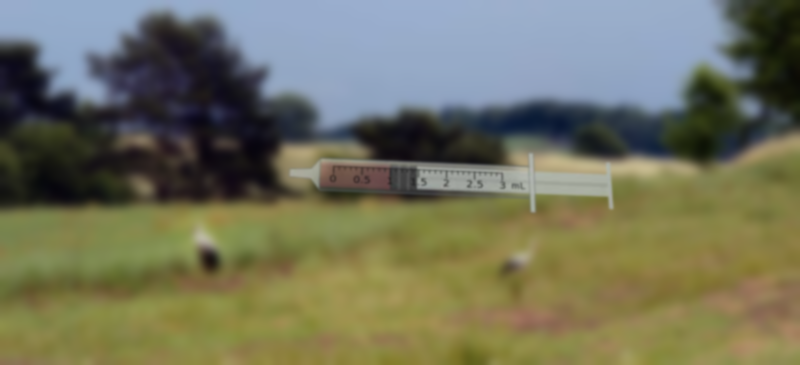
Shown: 1 mL
